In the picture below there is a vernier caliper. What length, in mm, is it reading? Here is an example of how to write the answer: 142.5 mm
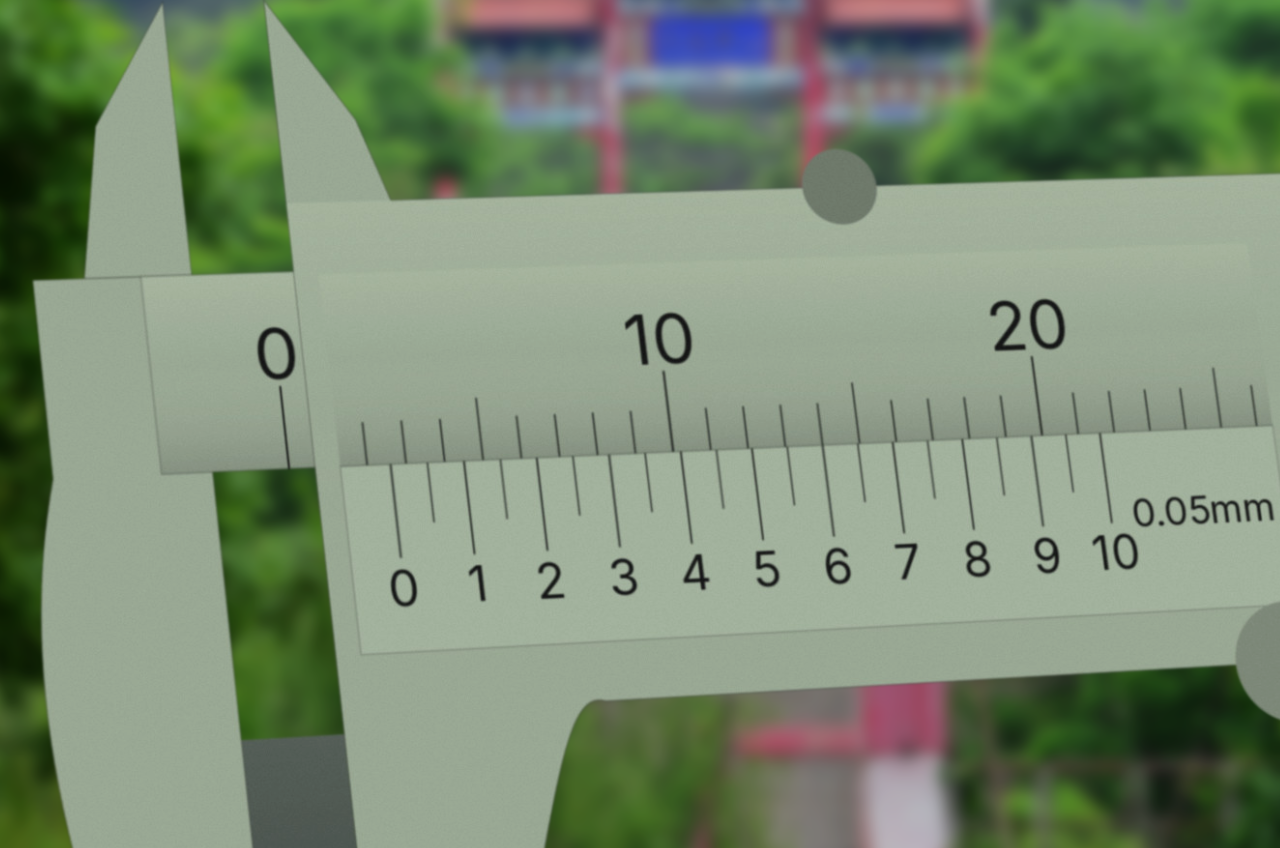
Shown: 2.60 mm
